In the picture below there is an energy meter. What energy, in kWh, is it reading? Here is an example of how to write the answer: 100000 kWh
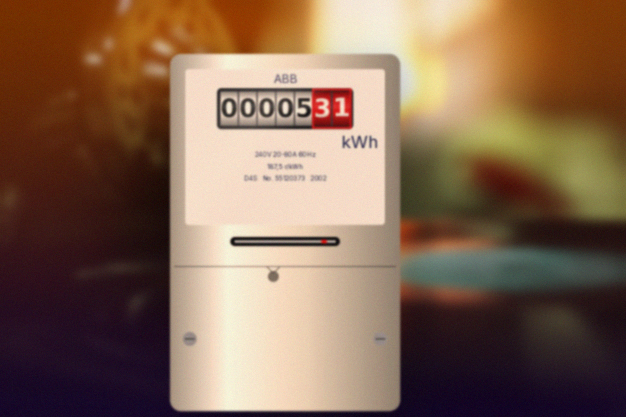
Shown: 5.31 kWh
